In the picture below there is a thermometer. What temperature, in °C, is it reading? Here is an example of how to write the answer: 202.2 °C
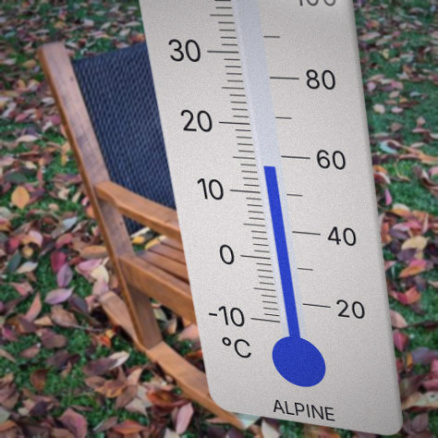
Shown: 14 °C
